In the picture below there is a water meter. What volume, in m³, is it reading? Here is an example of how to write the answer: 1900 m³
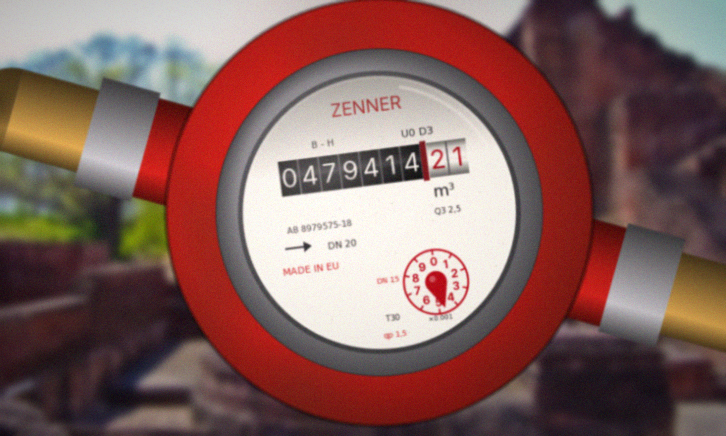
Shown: 479414.214 m³
